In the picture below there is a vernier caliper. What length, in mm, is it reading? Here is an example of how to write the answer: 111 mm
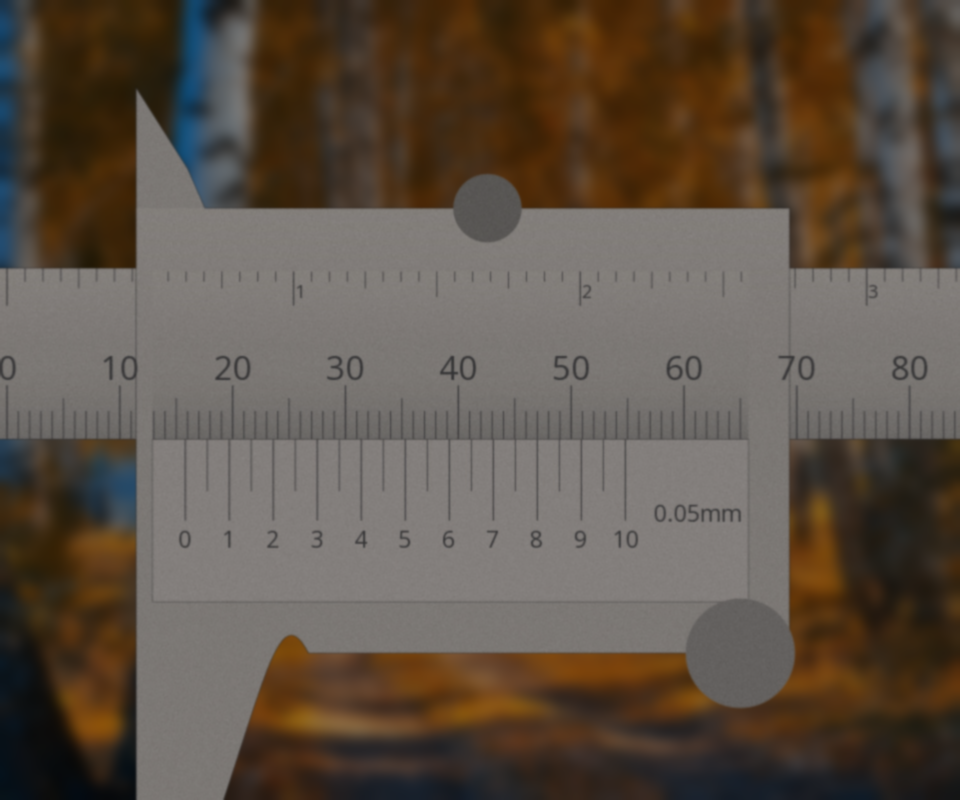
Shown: 15.8 mm
